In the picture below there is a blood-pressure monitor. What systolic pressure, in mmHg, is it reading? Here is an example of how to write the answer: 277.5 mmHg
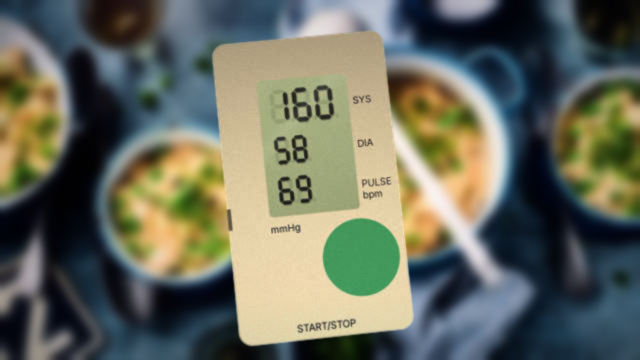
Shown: 160 mmHg
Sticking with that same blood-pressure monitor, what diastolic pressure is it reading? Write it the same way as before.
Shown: 58 mmHg
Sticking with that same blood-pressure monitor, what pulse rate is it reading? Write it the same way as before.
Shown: 69 bpm
